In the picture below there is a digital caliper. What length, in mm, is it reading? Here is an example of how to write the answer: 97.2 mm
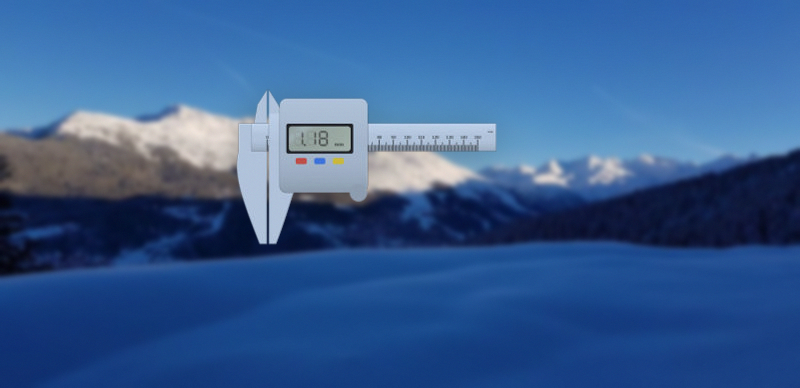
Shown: 1.18 mm
